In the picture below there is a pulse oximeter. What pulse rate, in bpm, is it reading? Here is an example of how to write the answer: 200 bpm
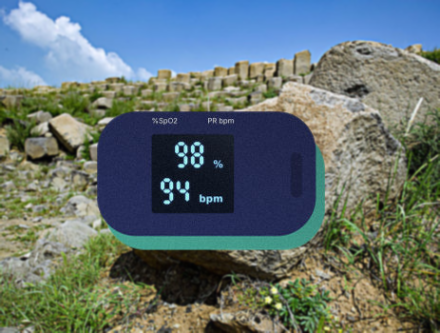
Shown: 94 bpm
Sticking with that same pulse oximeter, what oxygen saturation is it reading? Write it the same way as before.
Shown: 98 %
